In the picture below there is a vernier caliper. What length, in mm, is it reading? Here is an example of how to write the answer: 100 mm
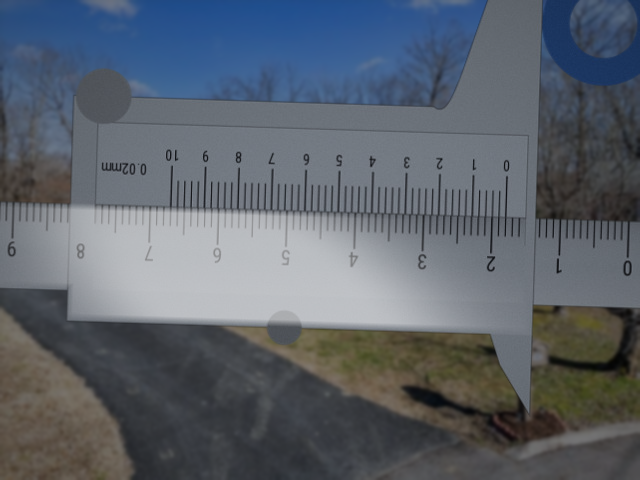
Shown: 18.0 mm
